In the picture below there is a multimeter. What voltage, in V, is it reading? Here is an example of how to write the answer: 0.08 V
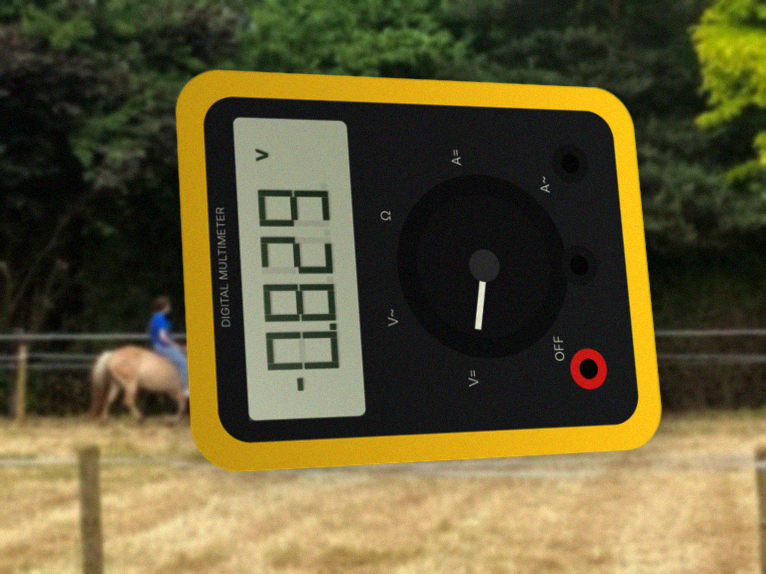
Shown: -0.829 V
